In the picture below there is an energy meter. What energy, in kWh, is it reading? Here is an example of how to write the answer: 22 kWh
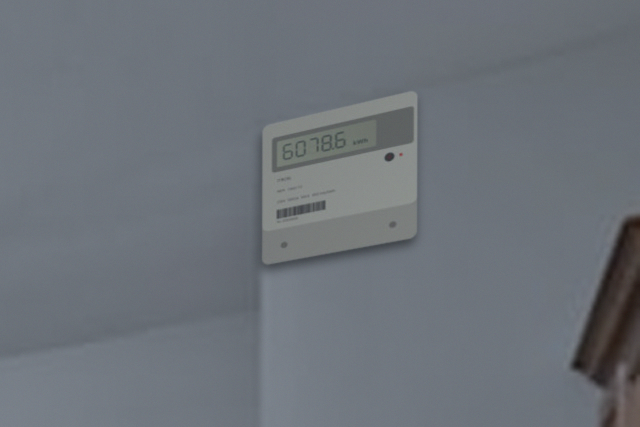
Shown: 6078.6 kWh
